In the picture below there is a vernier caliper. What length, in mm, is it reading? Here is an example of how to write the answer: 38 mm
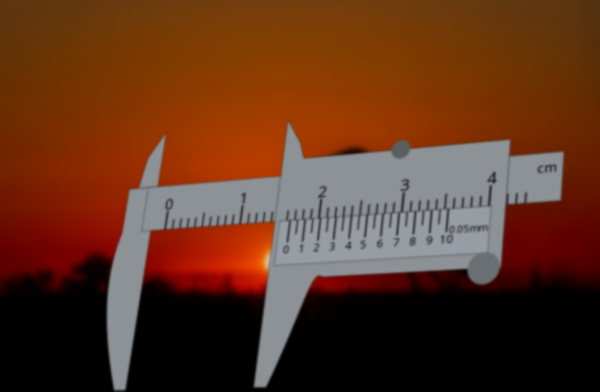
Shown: 16.4 mm
